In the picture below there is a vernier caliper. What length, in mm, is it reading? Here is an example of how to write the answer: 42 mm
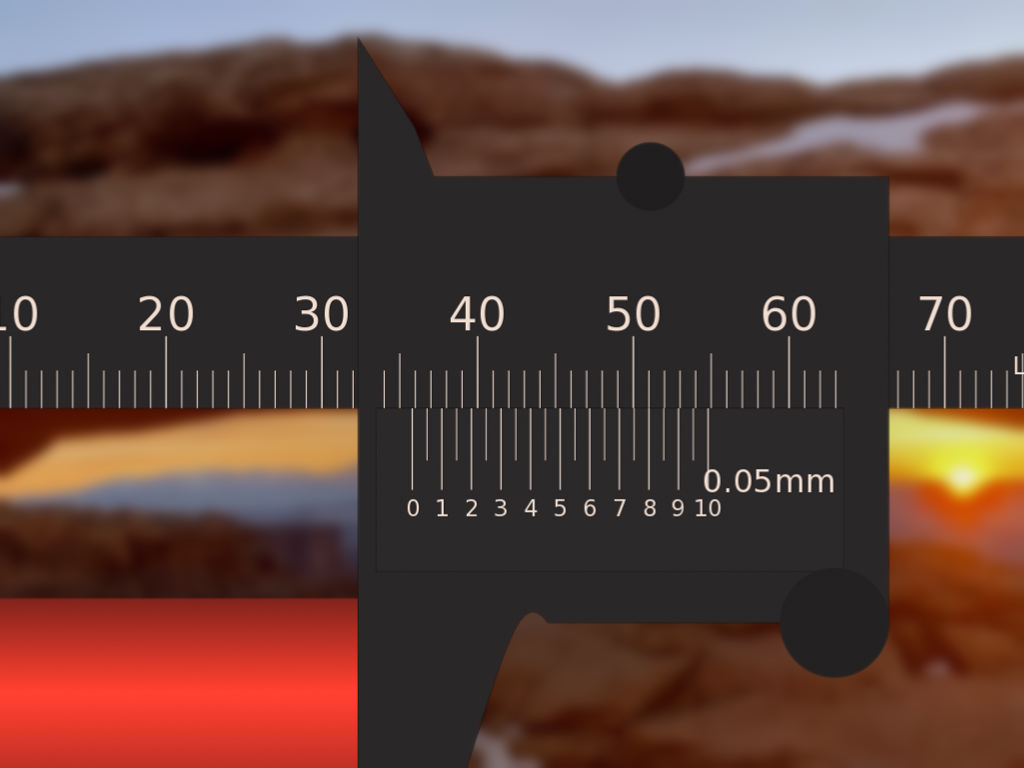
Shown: 35.8 mm
